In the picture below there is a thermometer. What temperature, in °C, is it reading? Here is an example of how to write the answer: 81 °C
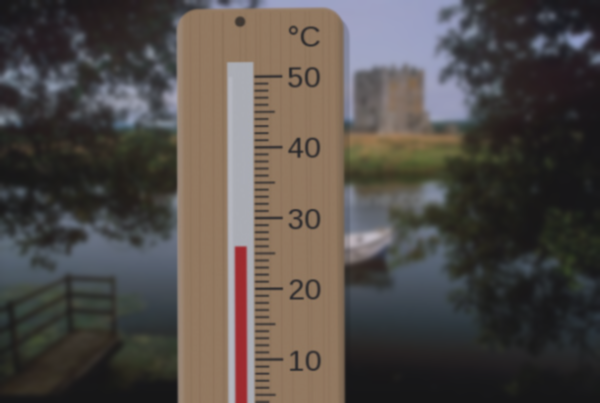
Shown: 26 °C
